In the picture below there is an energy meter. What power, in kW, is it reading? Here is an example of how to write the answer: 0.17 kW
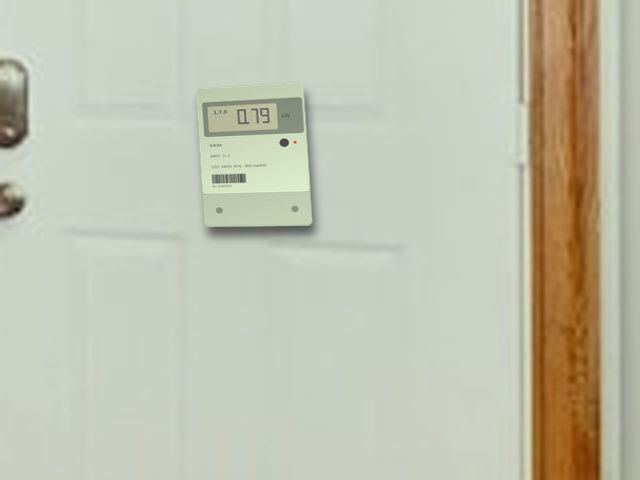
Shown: 0.79 kW
